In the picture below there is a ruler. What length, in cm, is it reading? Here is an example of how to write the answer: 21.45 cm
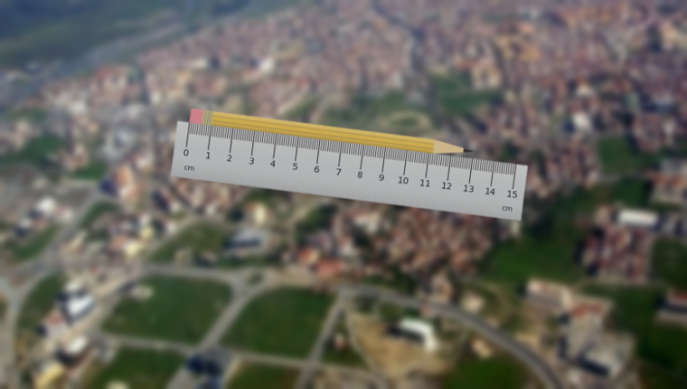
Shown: 13 cm
